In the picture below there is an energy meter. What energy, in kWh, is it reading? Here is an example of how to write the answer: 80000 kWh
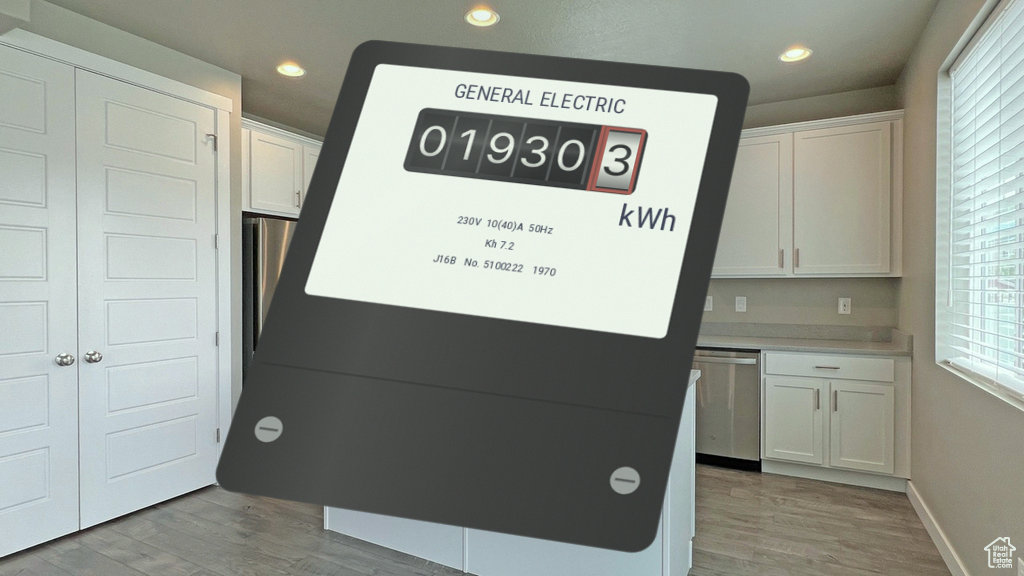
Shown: 1930.3 kWh
